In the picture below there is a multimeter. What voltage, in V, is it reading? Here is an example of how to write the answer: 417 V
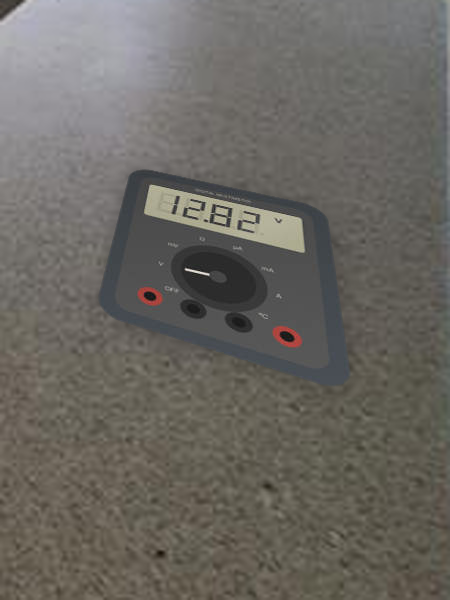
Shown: 12.82 V
